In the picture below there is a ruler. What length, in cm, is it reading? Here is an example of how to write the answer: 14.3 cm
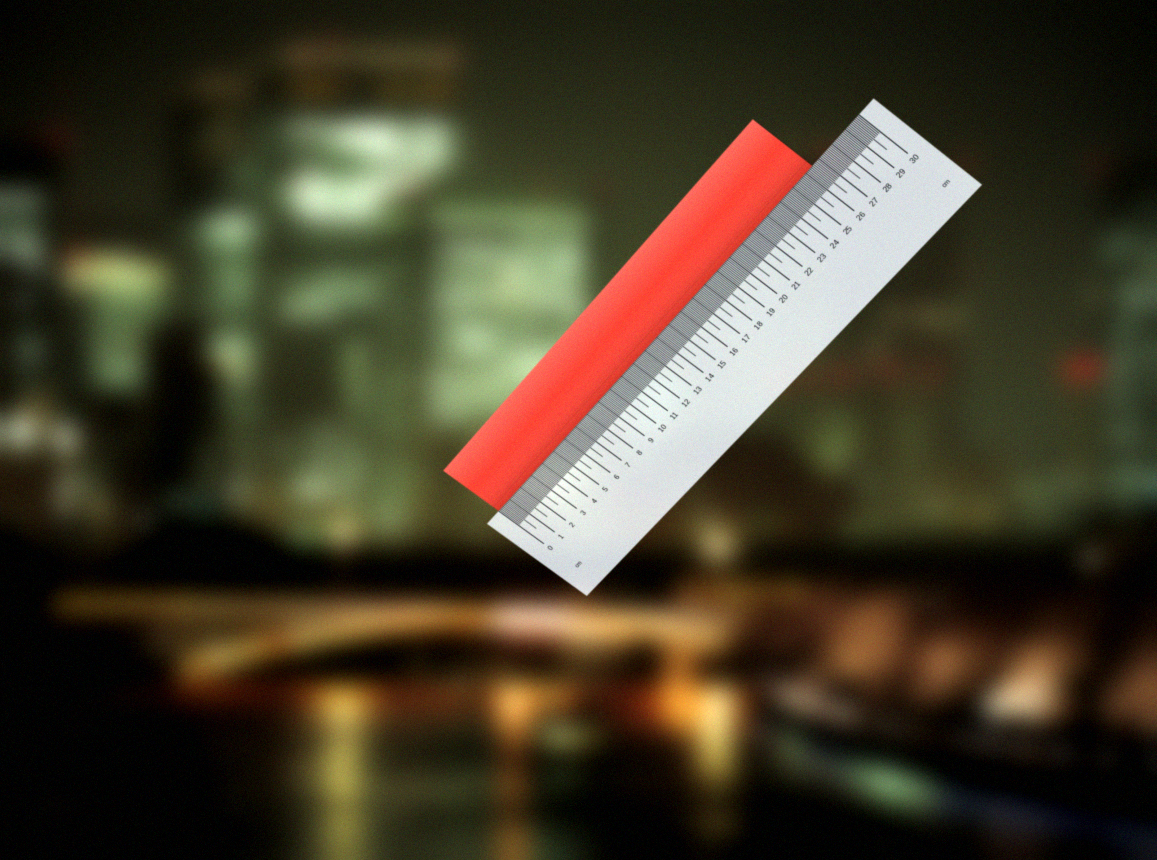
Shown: 26.5 cm
